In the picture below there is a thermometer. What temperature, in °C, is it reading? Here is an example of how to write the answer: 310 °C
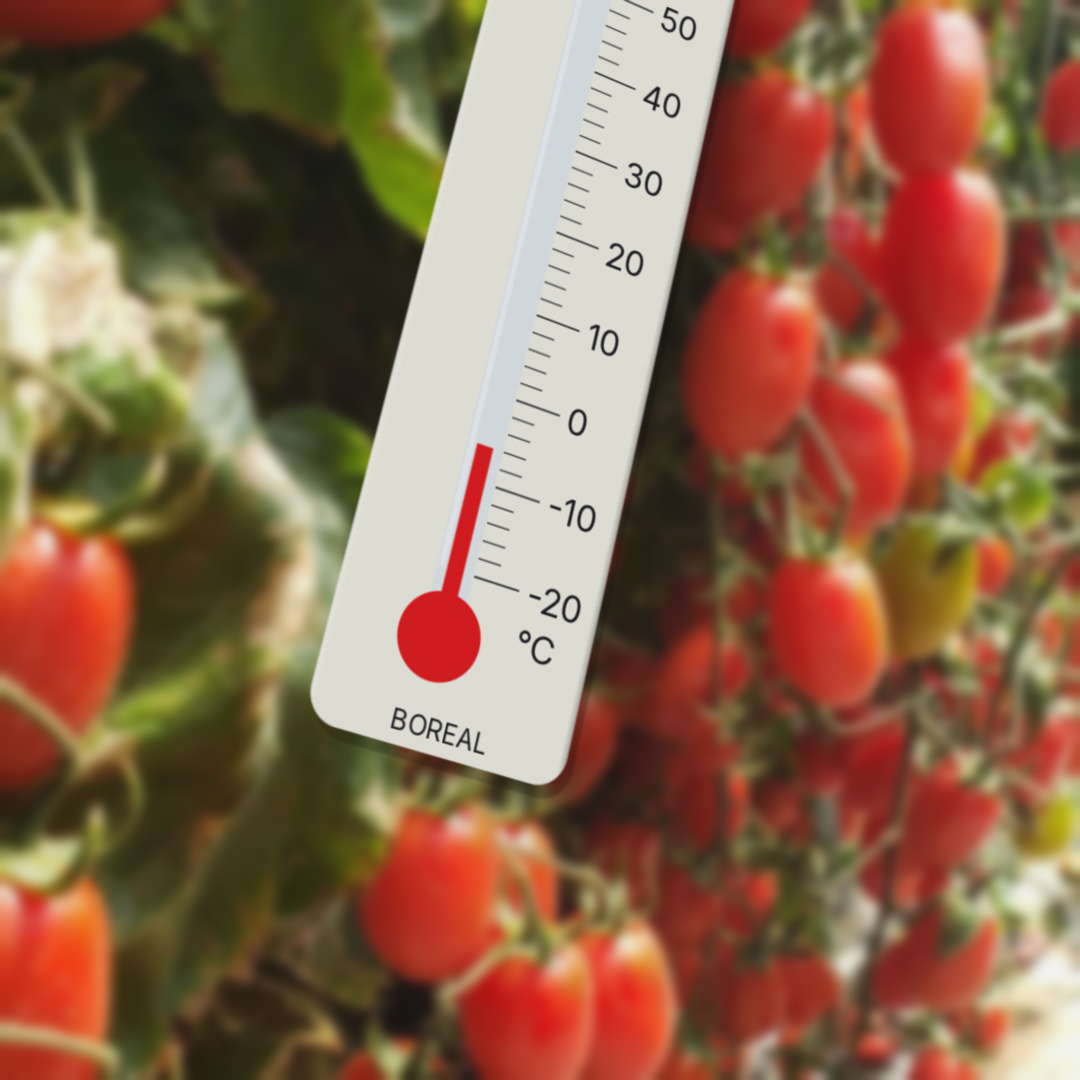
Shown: -6 °C
